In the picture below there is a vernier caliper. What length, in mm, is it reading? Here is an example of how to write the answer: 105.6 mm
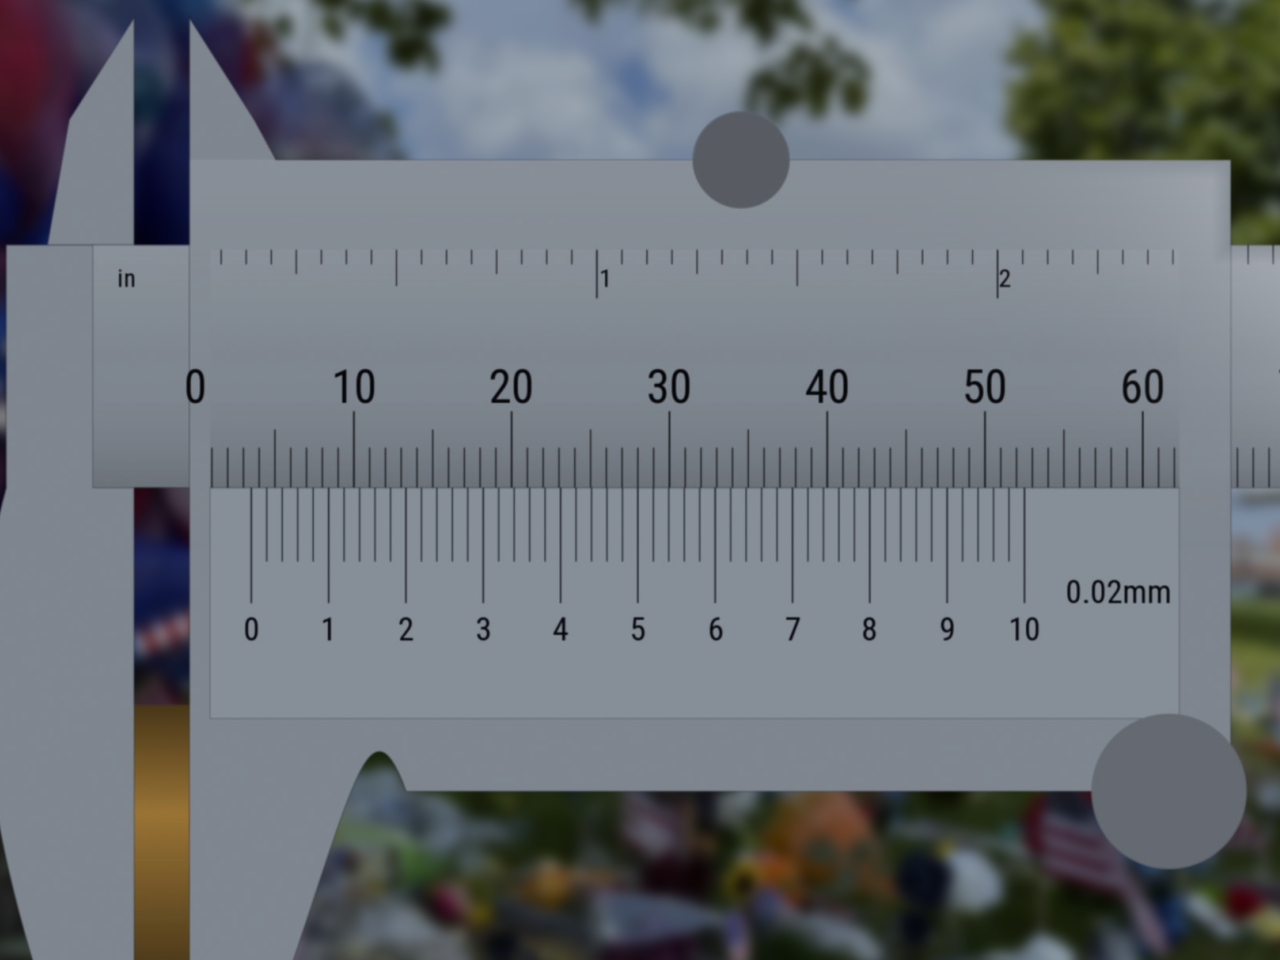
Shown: 3.5 mm
